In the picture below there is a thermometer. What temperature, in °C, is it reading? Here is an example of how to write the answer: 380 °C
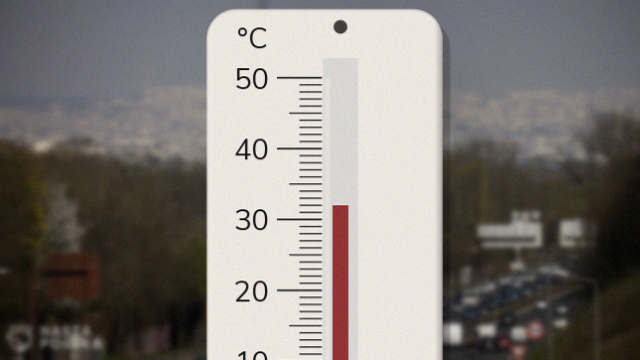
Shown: 32 °C
